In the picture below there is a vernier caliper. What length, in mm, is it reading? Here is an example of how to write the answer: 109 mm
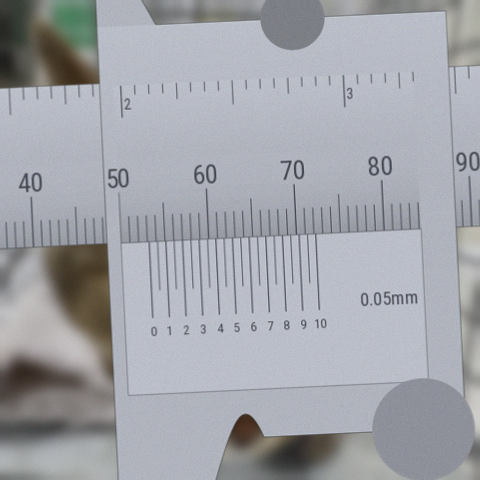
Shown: 53.2 mm
